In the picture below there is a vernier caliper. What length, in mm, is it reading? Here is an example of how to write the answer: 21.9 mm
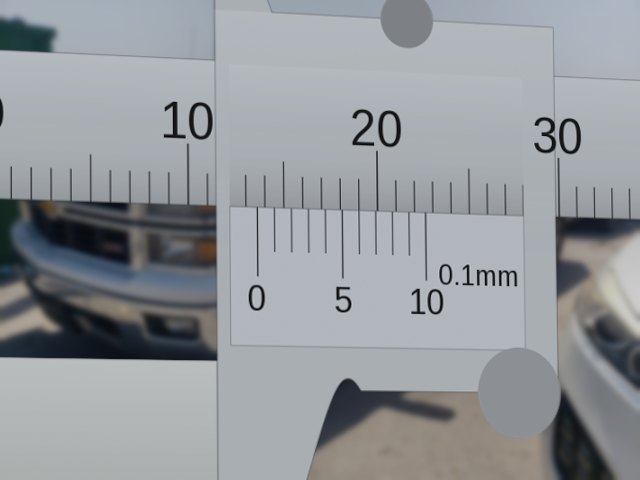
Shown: 13.6 mm
